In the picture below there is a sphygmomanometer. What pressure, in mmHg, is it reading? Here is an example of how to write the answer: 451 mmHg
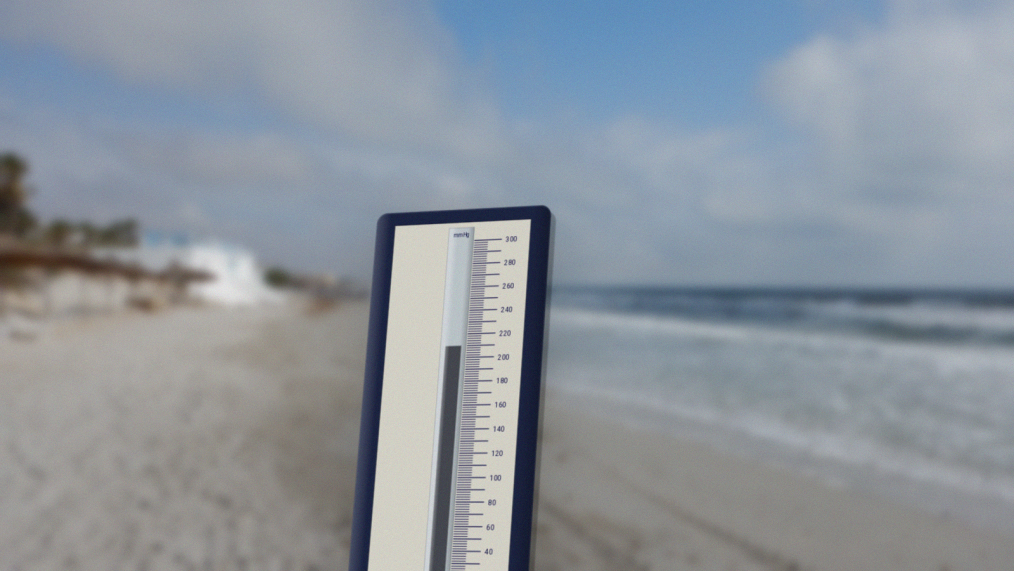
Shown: 210 mmHg
